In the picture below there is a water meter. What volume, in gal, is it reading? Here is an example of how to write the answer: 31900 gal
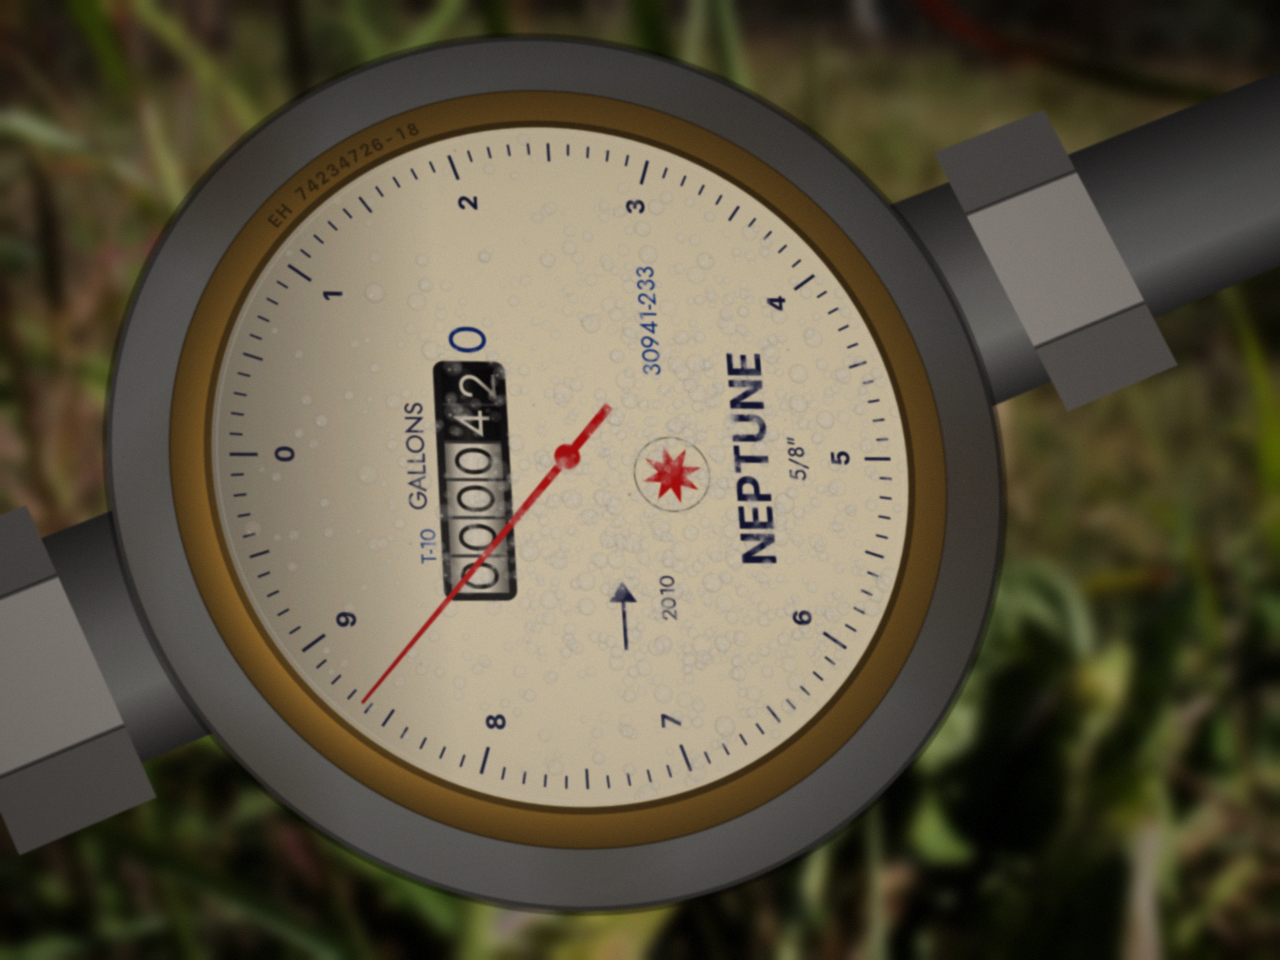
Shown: 418.6 gal
